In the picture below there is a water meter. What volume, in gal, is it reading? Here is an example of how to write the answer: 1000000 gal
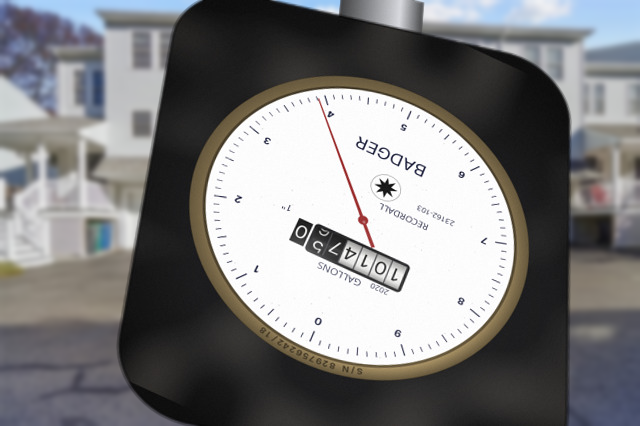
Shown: 1014753.9 gal
